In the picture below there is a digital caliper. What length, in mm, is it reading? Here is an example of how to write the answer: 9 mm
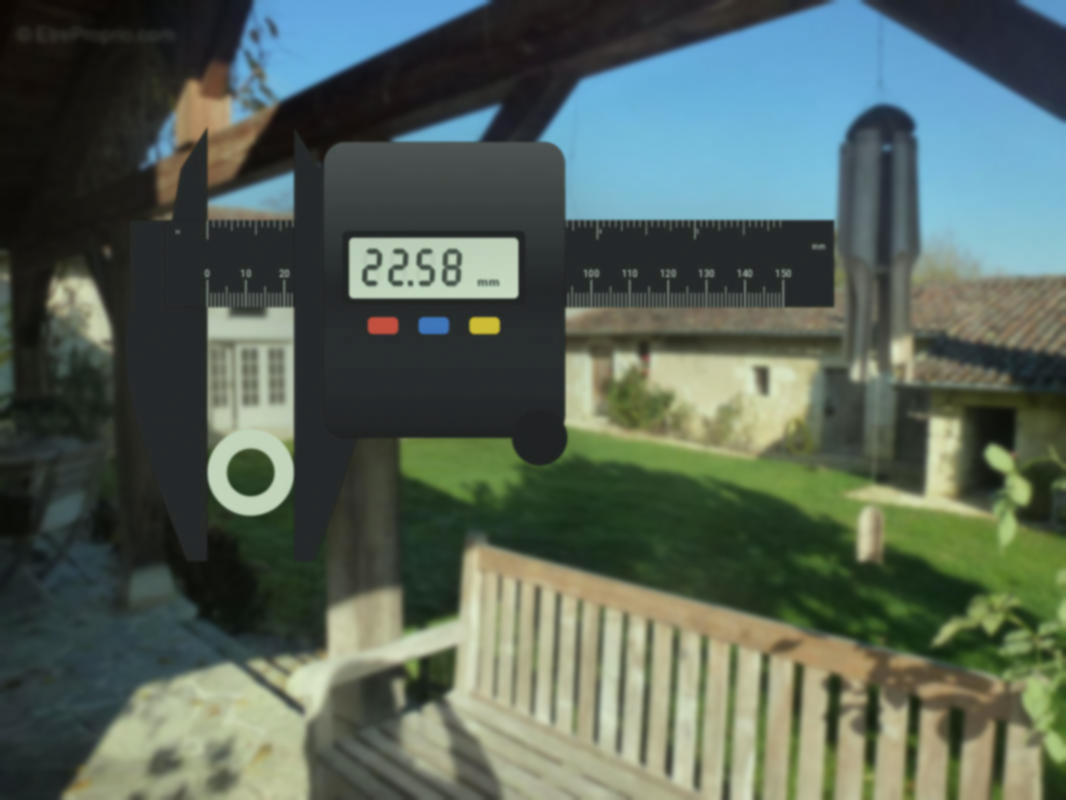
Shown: 22.58 mm
